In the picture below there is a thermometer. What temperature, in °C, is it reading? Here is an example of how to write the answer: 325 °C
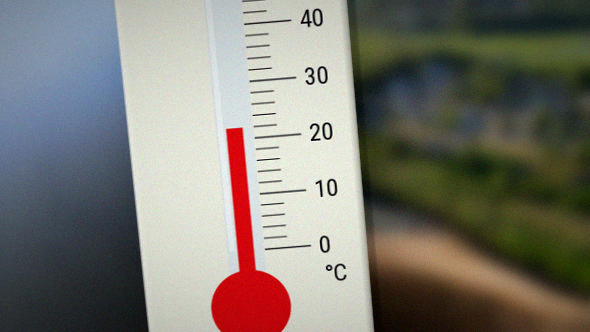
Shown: 22 °C
